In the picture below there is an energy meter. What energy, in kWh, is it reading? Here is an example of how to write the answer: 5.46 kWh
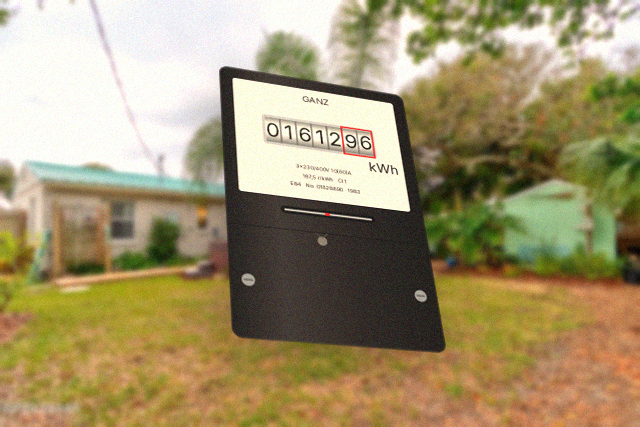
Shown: 1612.96 kWh
